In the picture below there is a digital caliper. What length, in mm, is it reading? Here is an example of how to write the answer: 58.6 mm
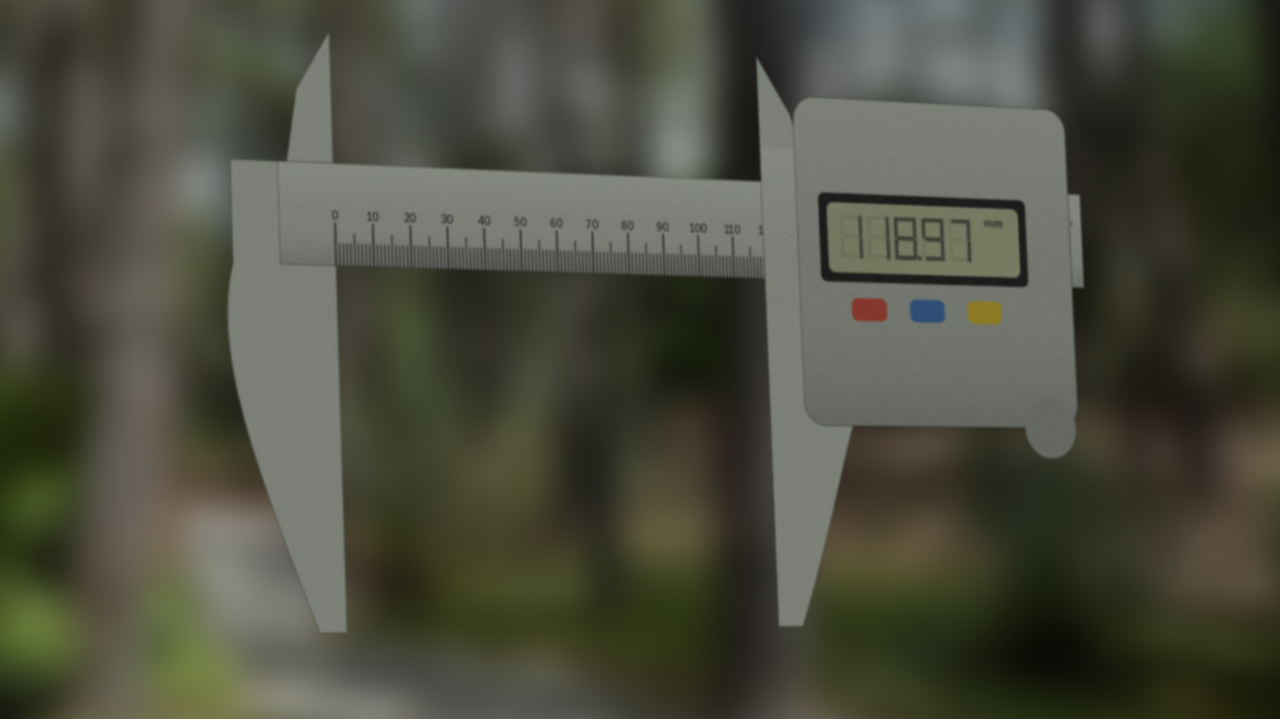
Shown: 118.97 mm
